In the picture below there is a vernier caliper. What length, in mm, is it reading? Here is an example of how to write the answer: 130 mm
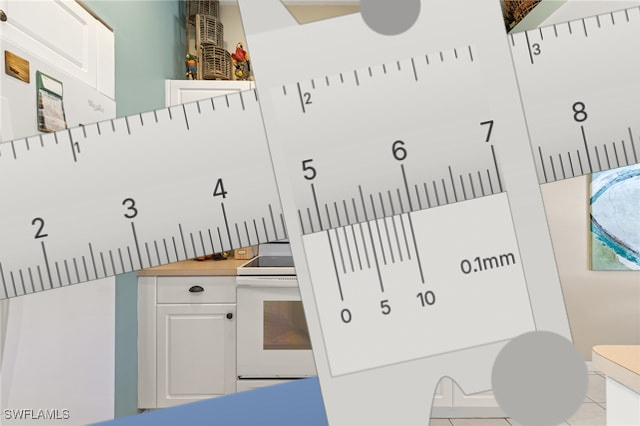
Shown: 50.6 mm
